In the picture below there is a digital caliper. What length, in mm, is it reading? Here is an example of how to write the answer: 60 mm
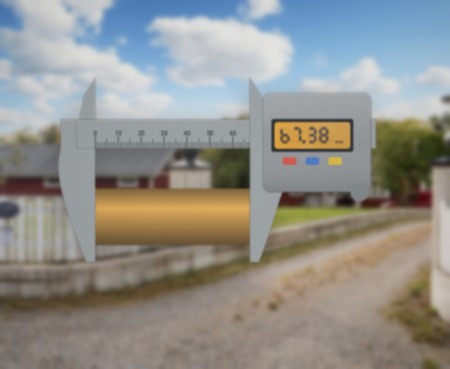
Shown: 67.38 mm
